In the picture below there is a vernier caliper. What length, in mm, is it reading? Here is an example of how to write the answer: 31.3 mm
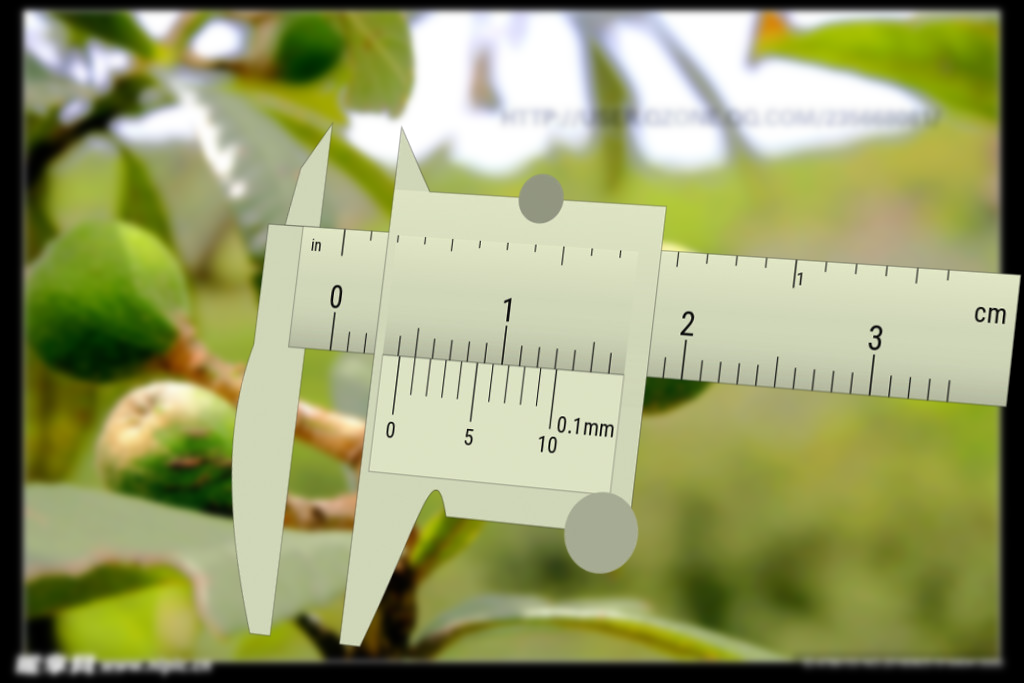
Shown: 4.1 mm
